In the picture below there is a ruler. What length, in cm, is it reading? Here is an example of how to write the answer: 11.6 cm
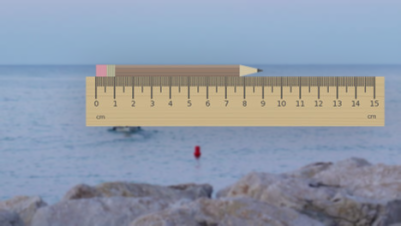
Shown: 9 cm
